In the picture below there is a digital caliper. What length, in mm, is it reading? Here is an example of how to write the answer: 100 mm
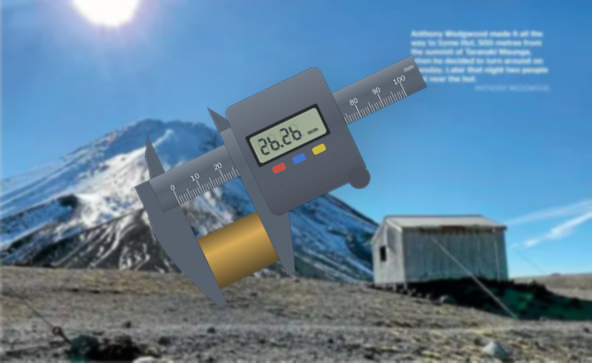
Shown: 26.26 mm
